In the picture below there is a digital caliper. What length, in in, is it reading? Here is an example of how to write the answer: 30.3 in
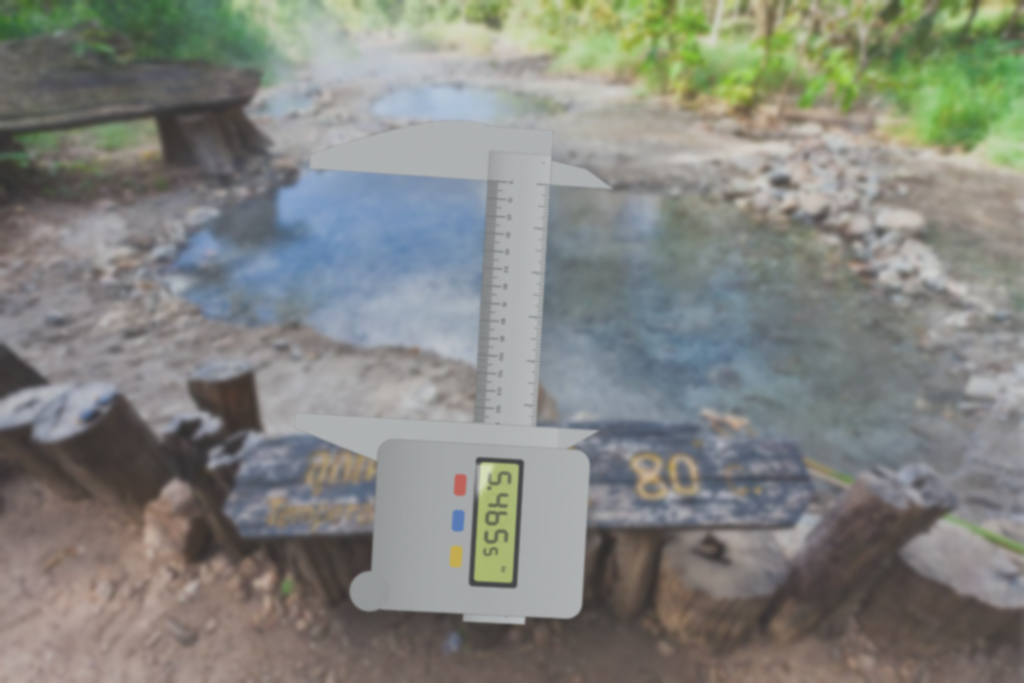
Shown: 5.4655 in
